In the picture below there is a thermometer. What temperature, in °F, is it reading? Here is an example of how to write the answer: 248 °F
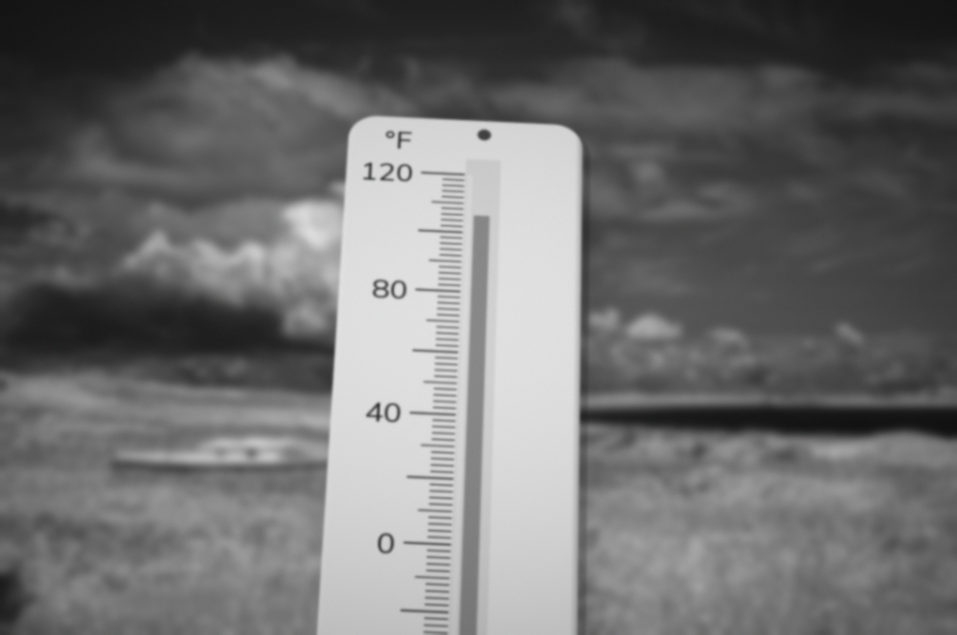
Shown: 106 °F
